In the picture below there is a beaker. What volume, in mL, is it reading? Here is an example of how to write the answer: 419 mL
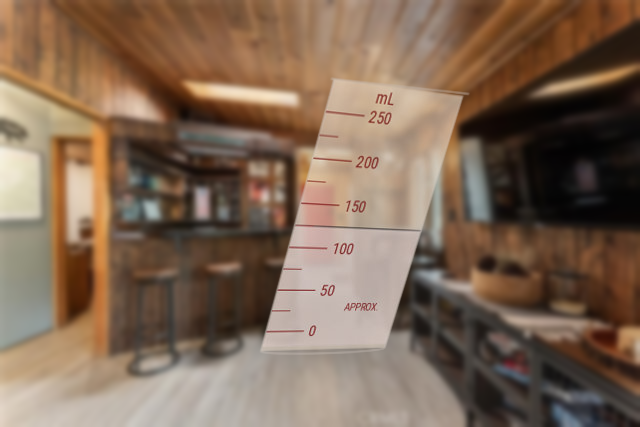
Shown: 125 mL
